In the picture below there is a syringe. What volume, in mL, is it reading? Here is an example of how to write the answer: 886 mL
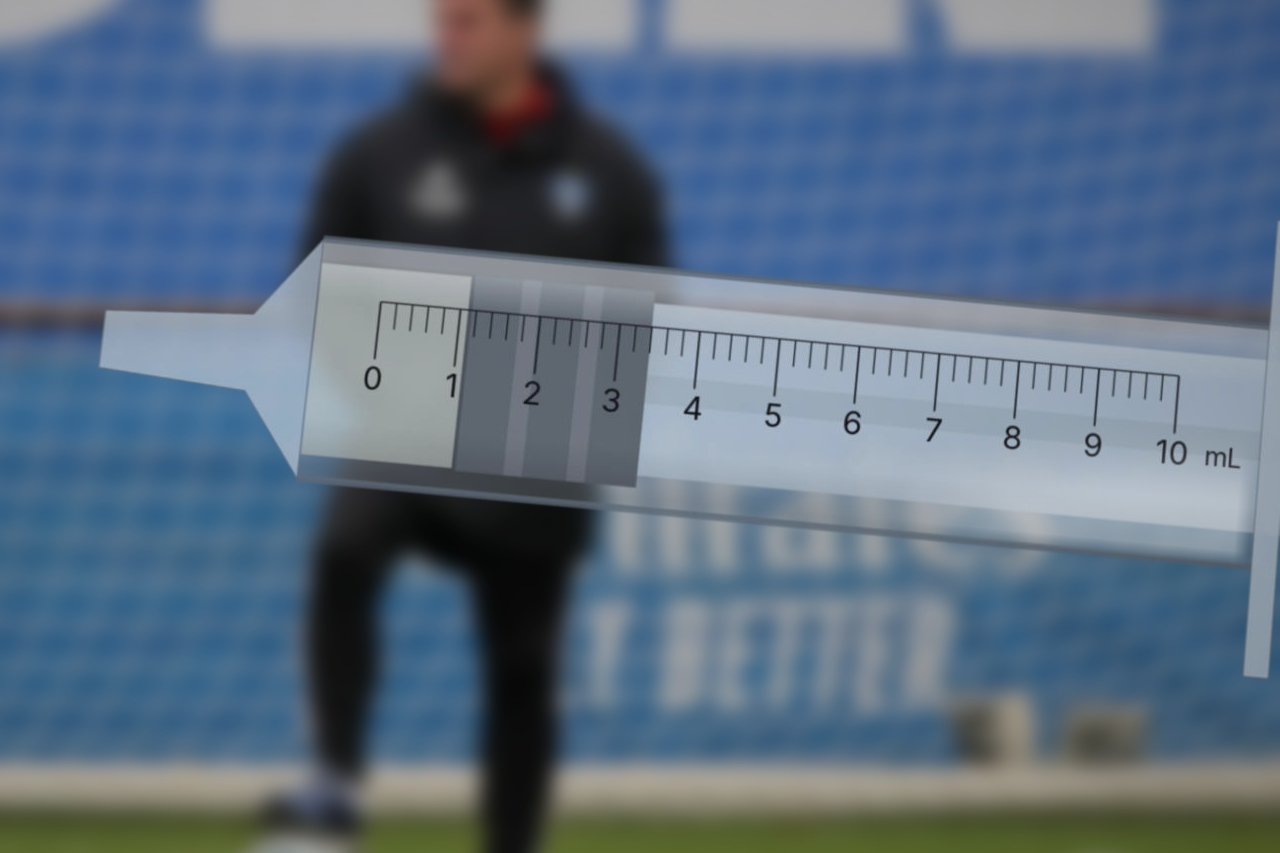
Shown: 1.1 mL
